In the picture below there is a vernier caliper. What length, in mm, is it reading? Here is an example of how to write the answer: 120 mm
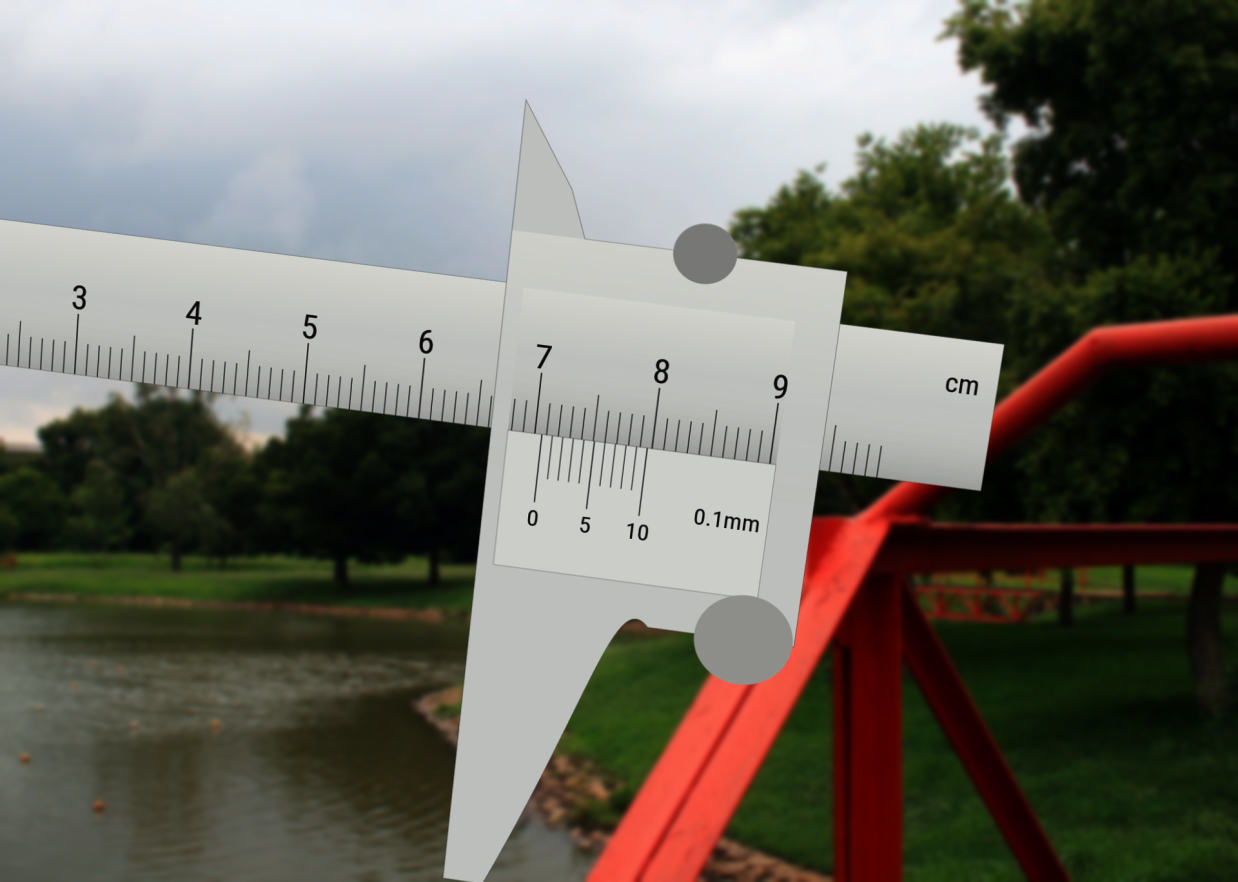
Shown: 70.6 mm
